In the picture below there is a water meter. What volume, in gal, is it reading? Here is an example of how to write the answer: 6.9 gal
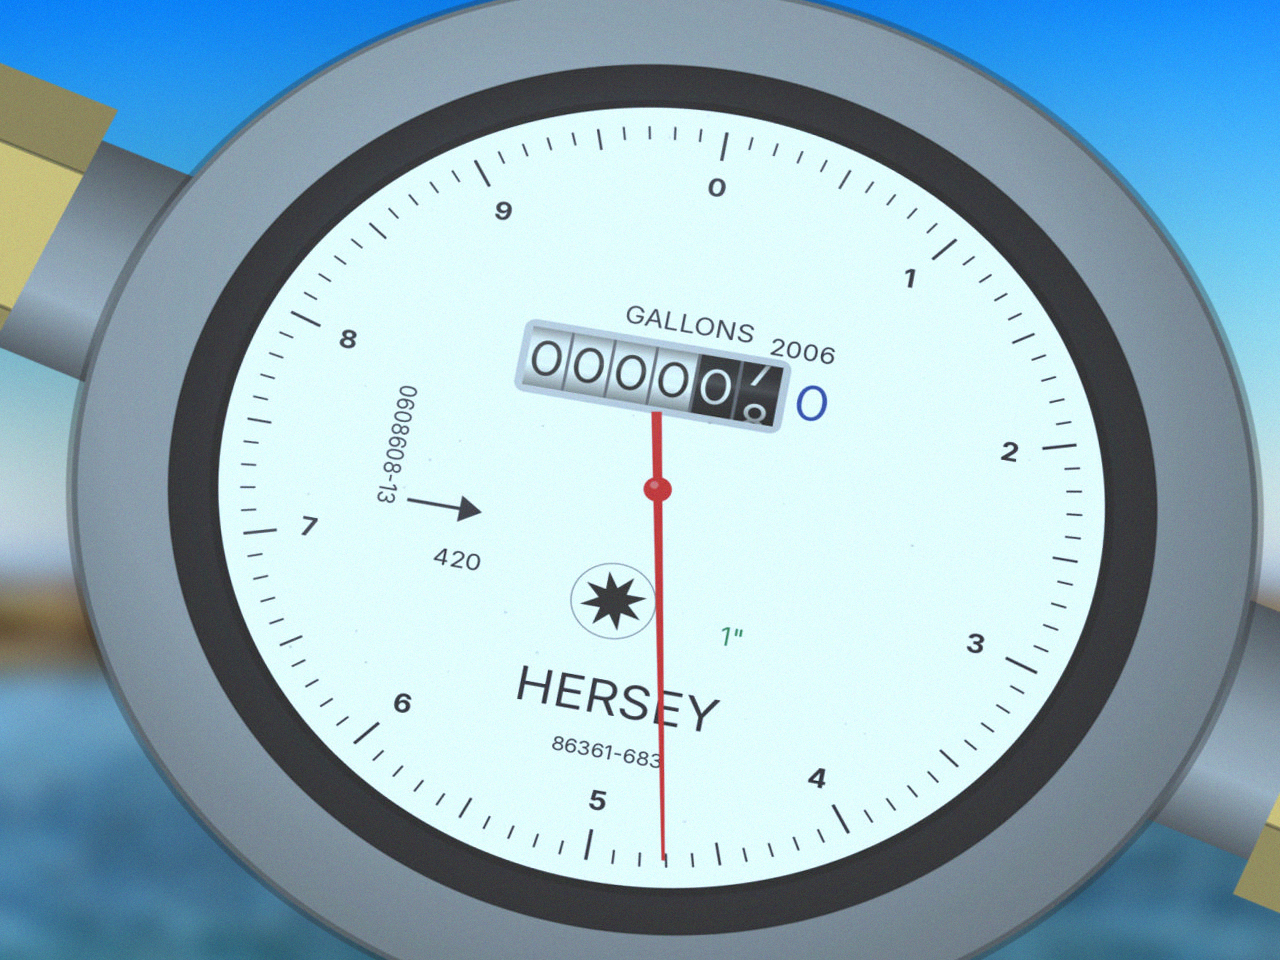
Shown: 74.7 gal
